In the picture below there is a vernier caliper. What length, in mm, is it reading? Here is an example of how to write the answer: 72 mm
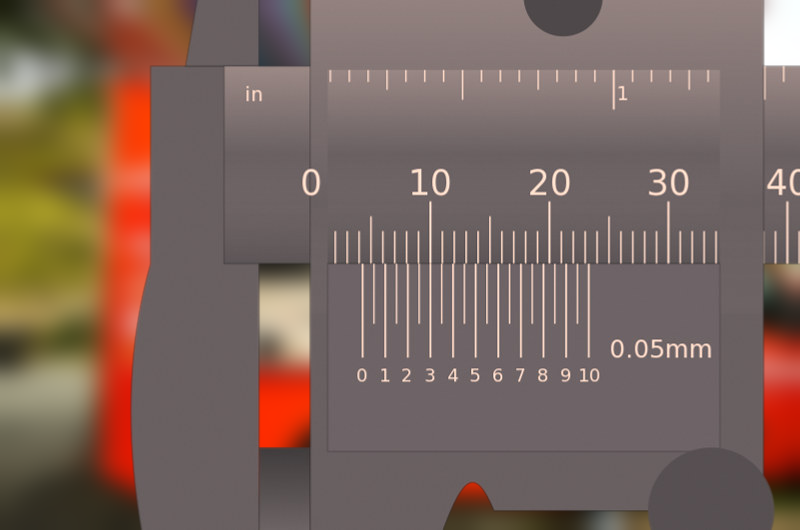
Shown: 4.3 mm
